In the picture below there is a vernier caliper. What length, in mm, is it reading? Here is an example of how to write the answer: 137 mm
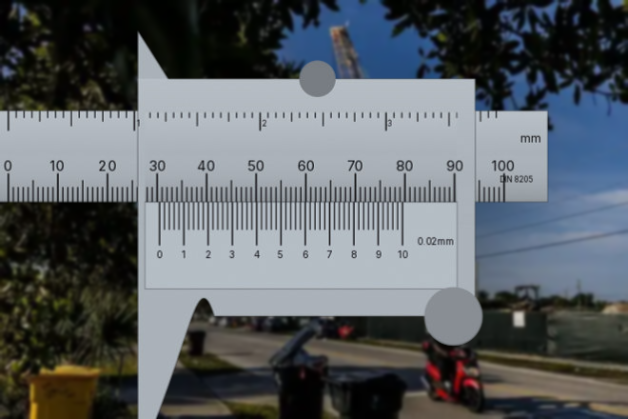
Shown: 30.5 mm
